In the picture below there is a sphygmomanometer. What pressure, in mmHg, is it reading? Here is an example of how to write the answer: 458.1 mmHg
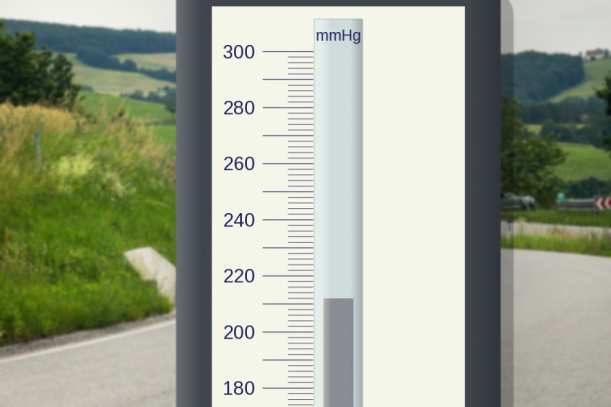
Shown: 212 mmHg
